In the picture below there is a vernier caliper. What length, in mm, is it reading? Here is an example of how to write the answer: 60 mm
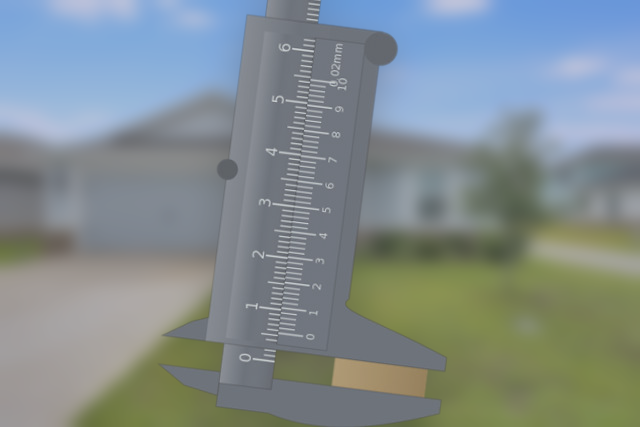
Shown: 5.5 mm
